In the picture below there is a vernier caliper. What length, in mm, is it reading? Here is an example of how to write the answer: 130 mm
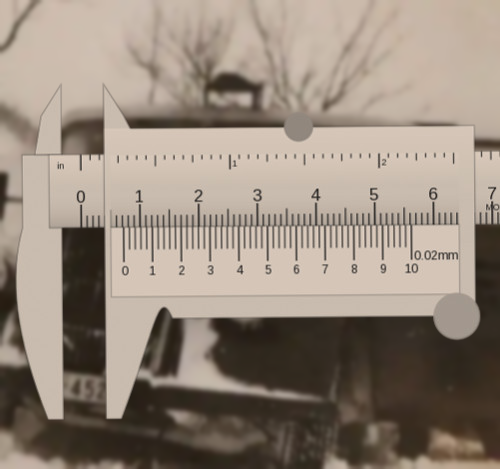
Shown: 7.2 mm
